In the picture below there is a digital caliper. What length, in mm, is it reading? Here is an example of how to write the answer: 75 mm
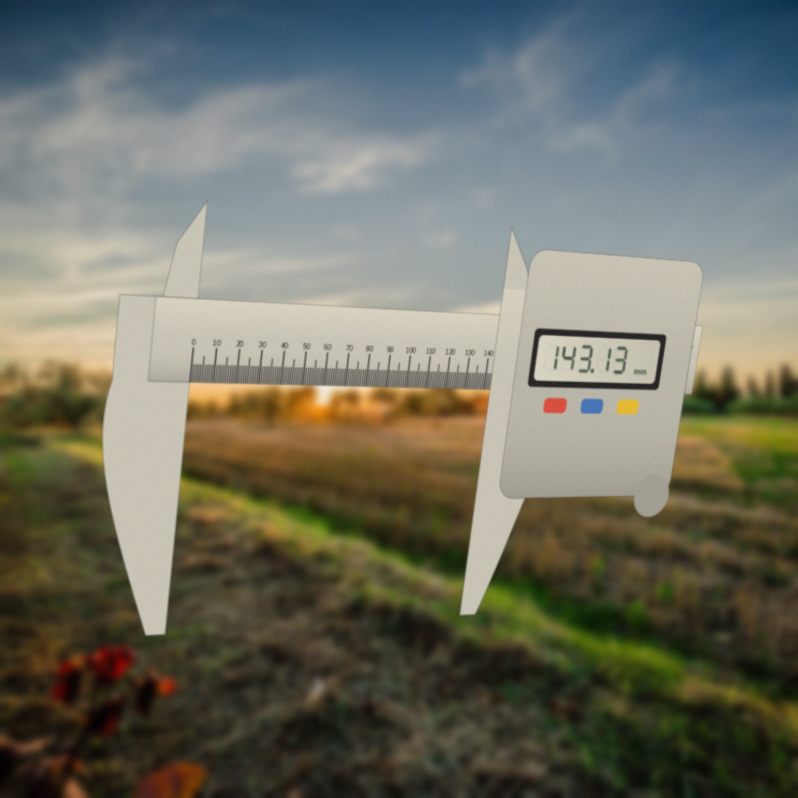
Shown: 143.13 mm
